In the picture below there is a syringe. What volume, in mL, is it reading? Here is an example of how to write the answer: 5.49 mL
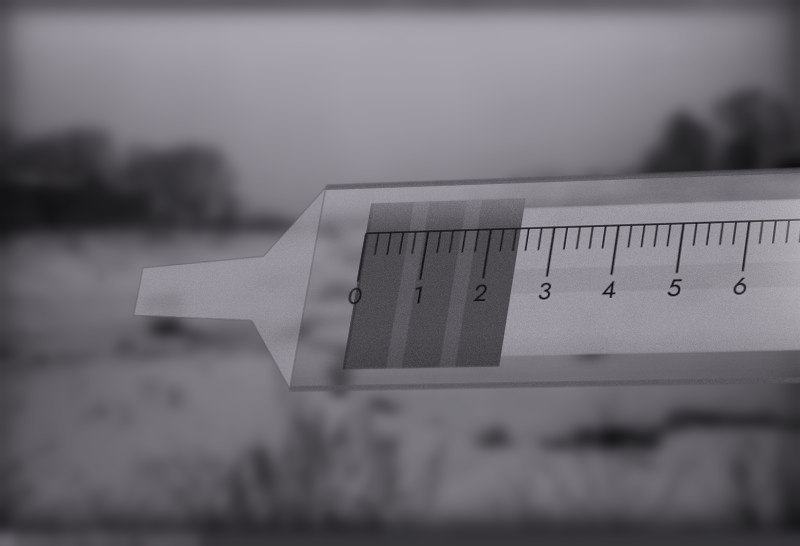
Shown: 0 mL
